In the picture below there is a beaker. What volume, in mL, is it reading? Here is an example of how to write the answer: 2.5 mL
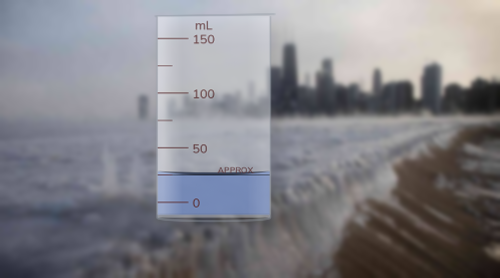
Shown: 25 mL
